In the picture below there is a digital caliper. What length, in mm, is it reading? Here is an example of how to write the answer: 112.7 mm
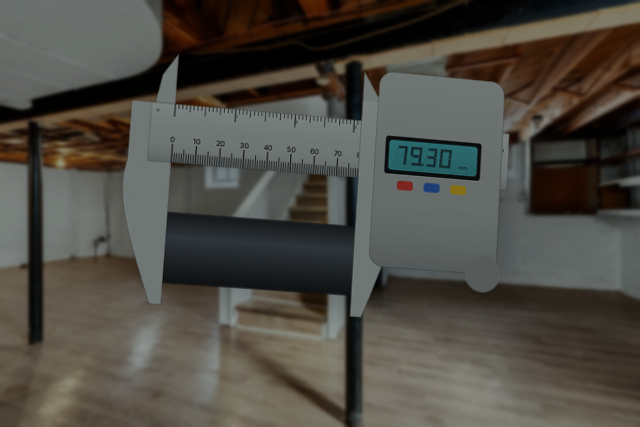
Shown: 79.30 mm
